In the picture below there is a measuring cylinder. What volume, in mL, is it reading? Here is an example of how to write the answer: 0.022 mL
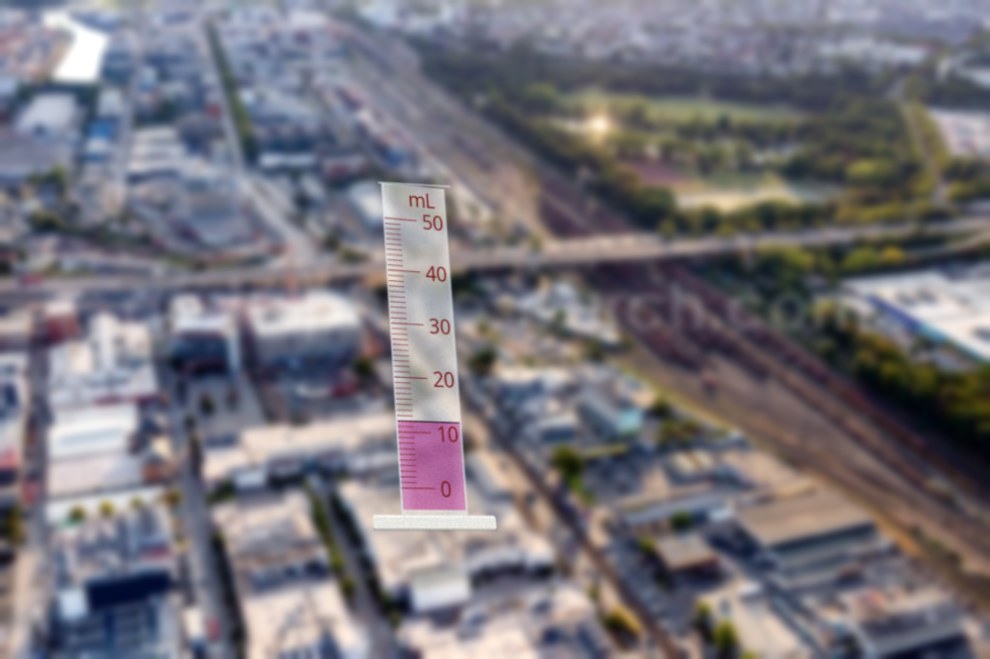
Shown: 12 mL
